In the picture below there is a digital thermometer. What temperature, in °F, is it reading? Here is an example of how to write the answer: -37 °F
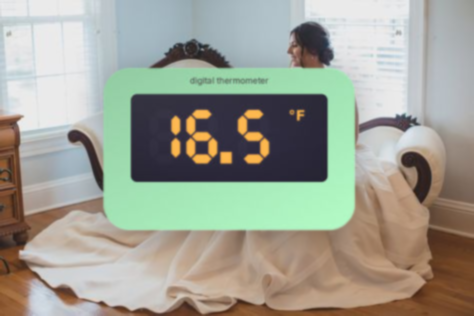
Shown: 16.5 °F
